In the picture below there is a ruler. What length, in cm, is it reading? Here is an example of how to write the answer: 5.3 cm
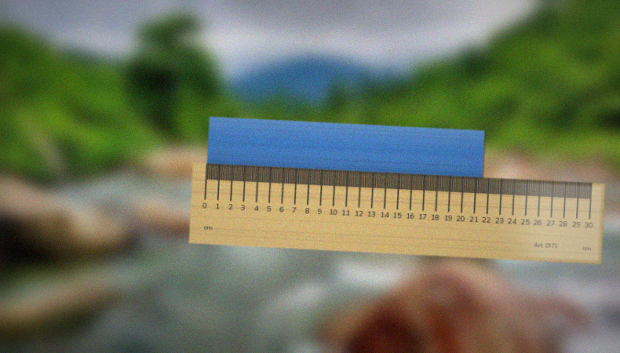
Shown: 21.5 cm
